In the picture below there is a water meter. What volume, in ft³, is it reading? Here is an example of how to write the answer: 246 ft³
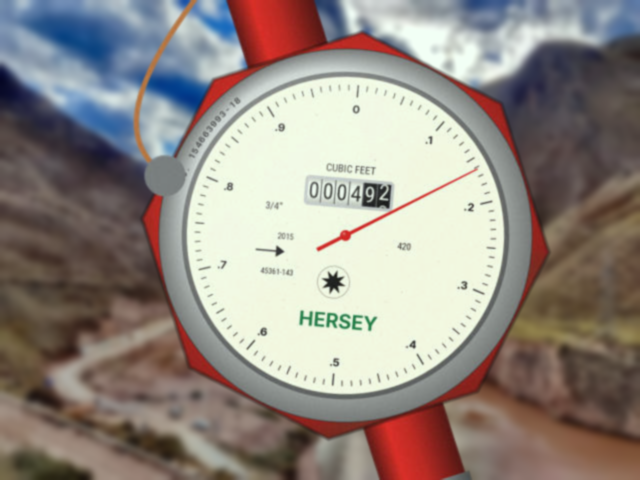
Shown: 492.16 ft³
